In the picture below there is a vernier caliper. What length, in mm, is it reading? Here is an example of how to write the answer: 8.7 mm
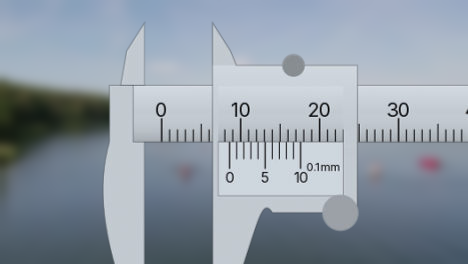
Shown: 8.6 mm
